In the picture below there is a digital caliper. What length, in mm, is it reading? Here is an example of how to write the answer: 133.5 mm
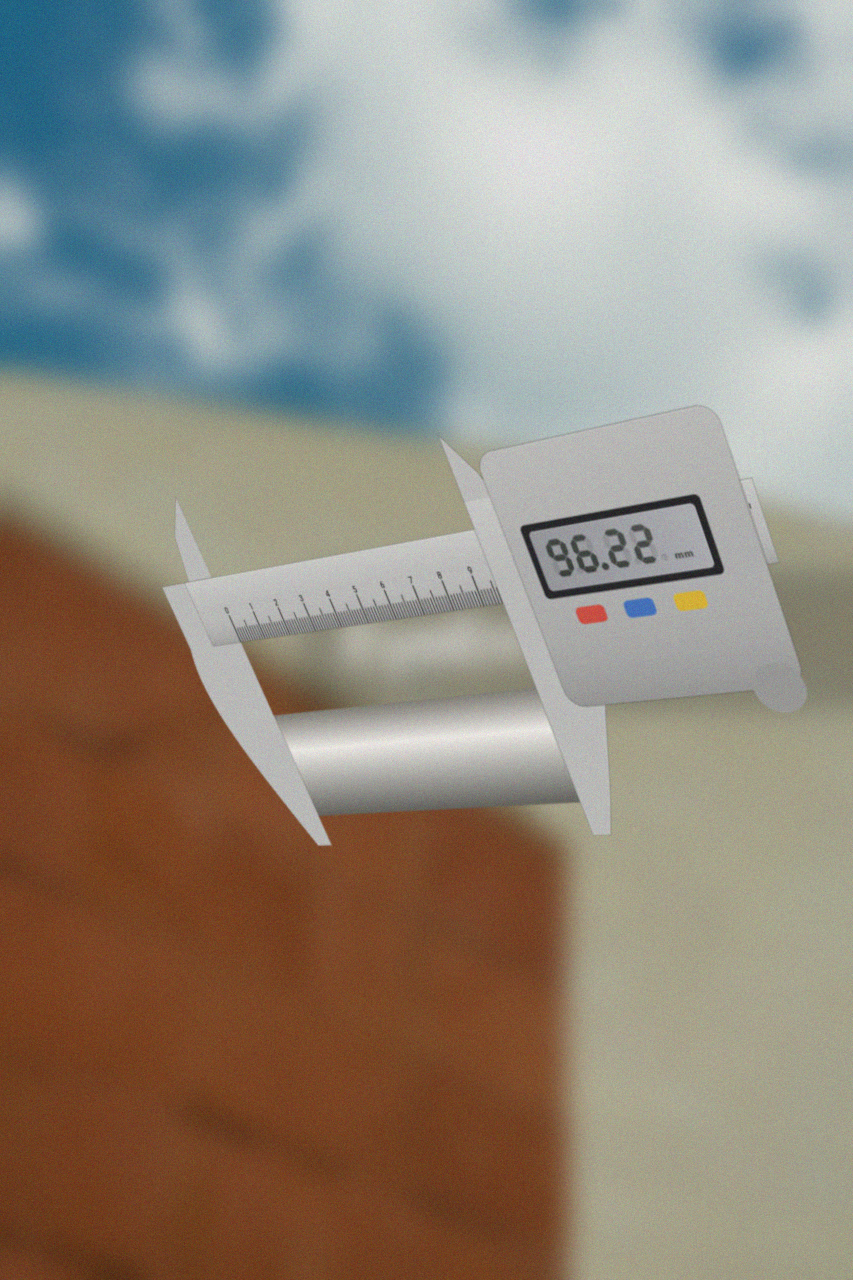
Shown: 96.22 mm
